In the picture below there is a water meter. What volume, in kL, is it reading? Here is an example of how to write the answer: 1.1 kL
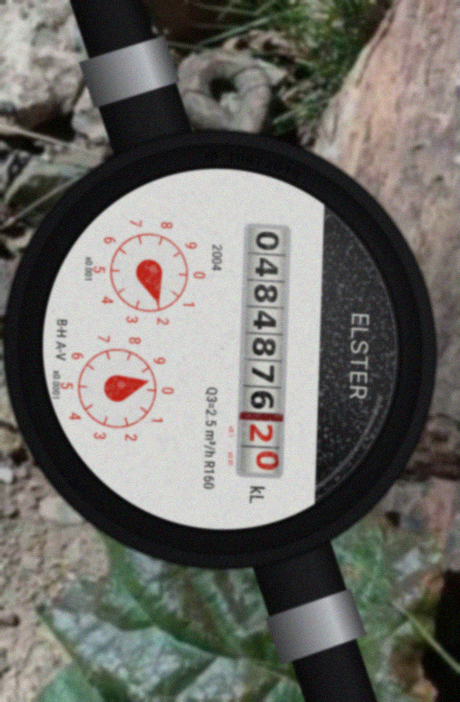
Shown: 484876.2019 kL
